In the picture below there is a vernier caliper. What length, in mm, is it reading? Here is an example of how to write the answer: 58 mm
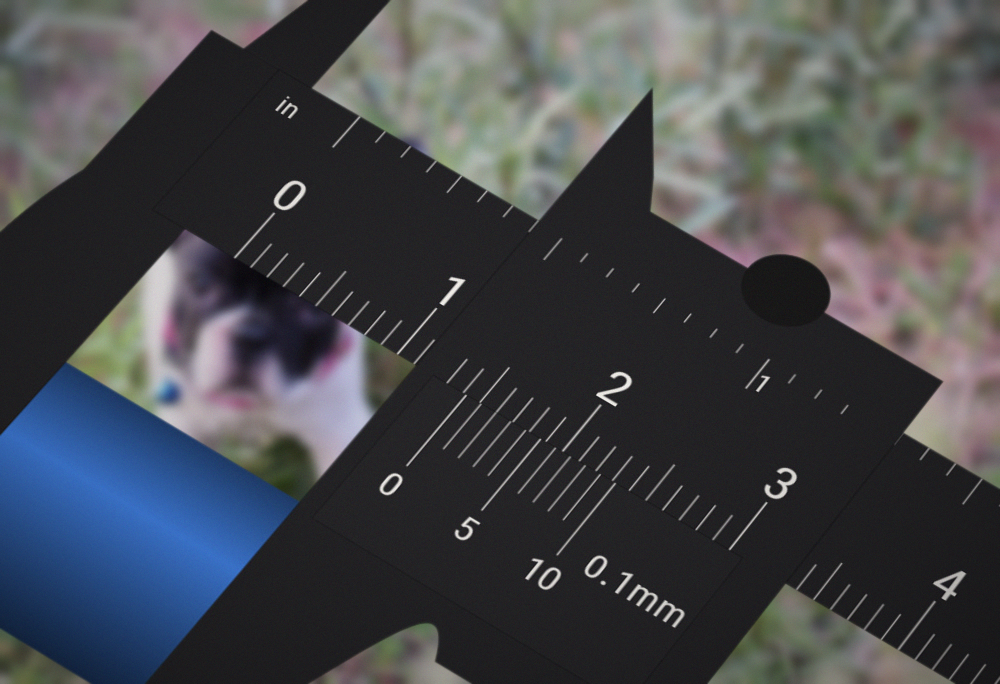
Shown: 14.2 mm
